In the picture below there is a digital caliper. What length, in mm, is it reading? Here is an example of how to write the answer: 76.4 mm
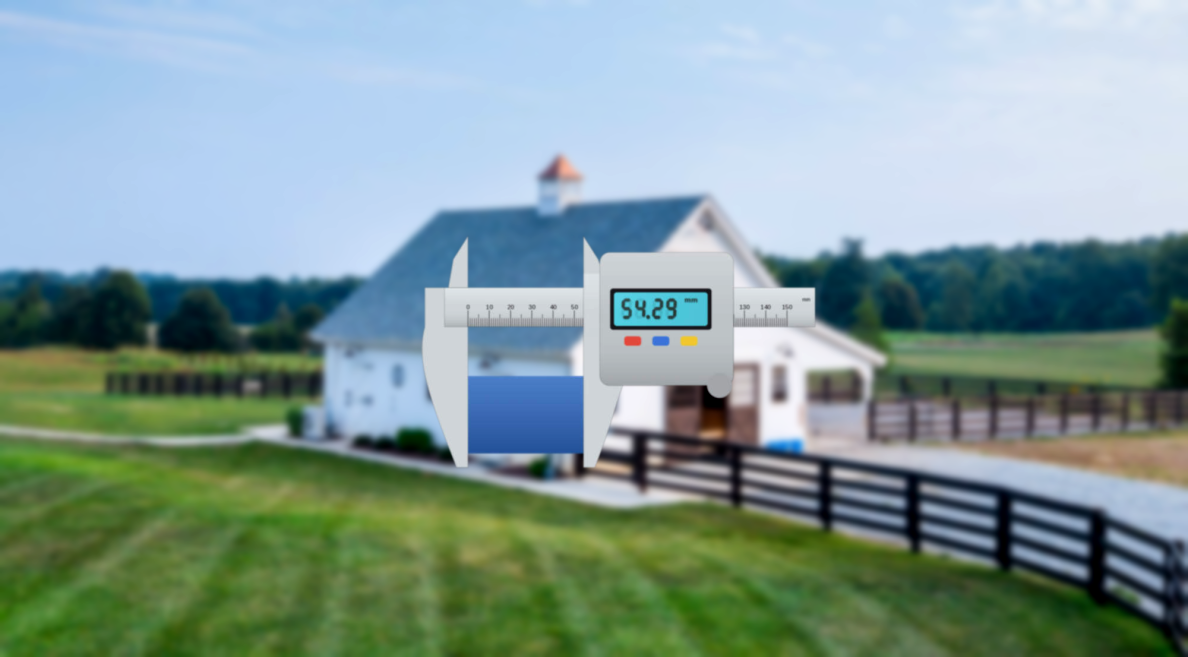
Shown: 54.29 mm
